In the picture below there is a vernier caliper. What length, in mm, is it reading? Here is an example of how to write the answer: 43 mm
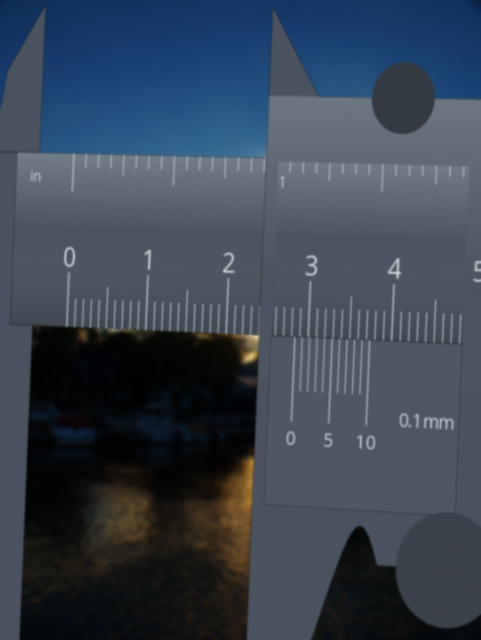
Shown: 28.4 mm
